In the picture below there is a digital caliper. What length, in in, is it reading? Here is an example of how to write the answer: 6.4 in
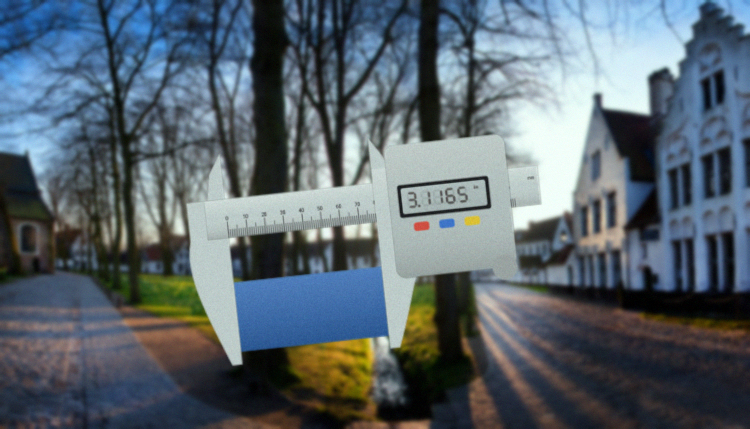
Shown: 3.1165 in
